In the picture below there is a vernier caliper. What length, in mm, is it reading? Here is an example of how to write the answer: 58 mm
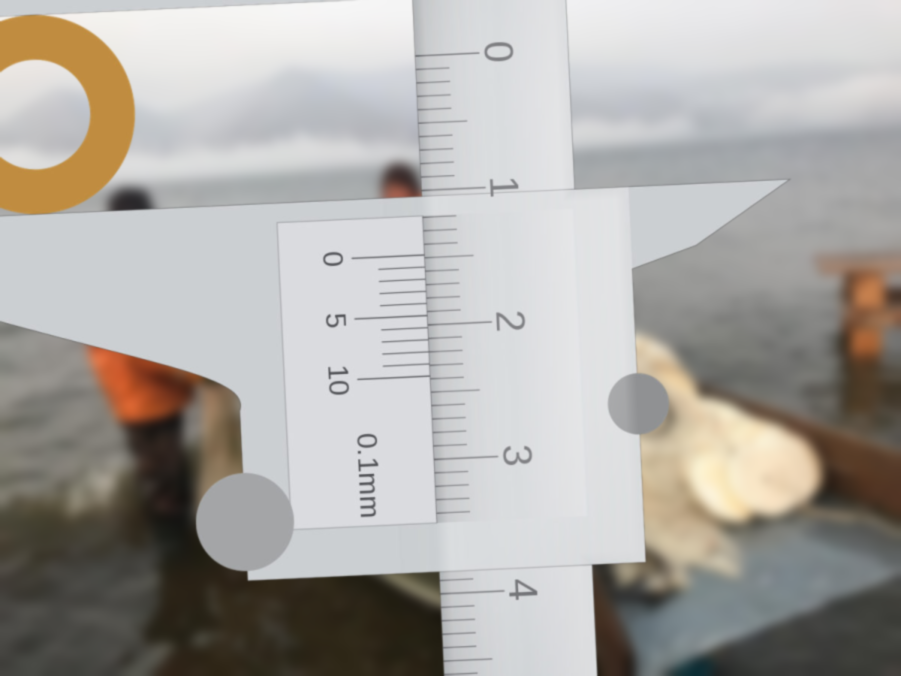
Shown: 14.8 mm
